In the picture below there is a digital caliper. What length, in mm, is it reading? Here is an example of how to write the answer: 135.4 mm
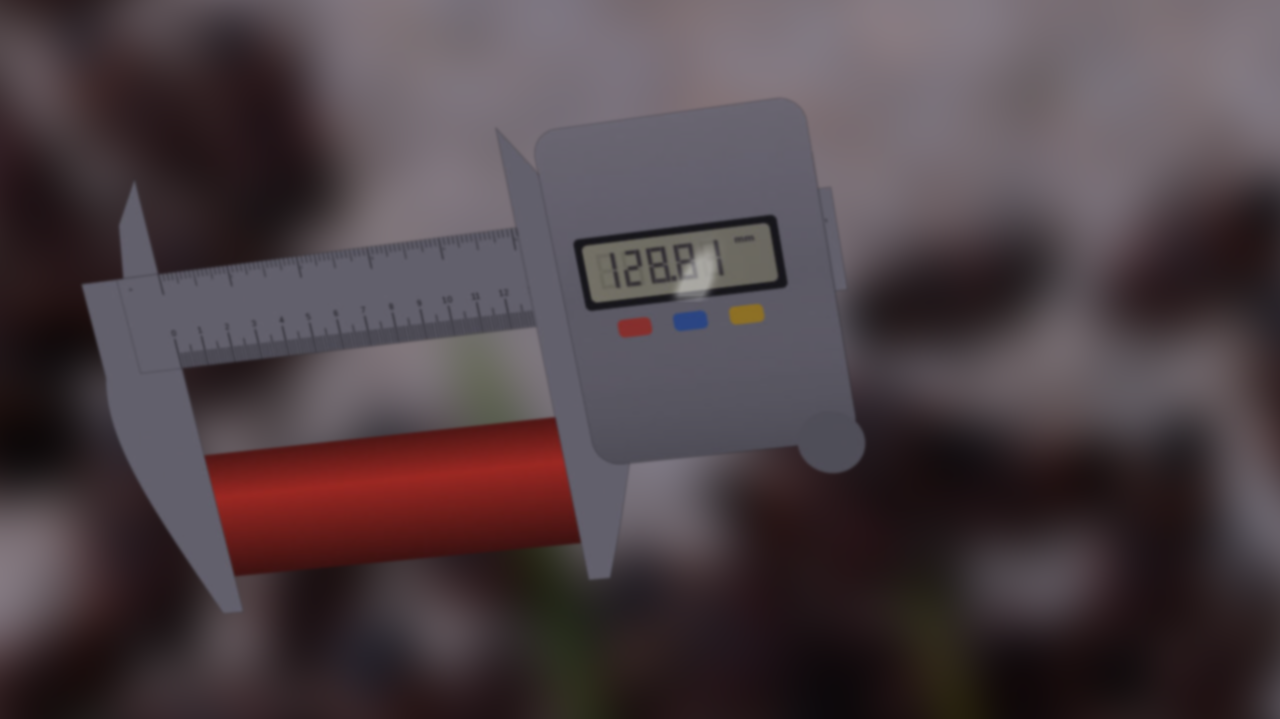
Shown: 128.81 mm
